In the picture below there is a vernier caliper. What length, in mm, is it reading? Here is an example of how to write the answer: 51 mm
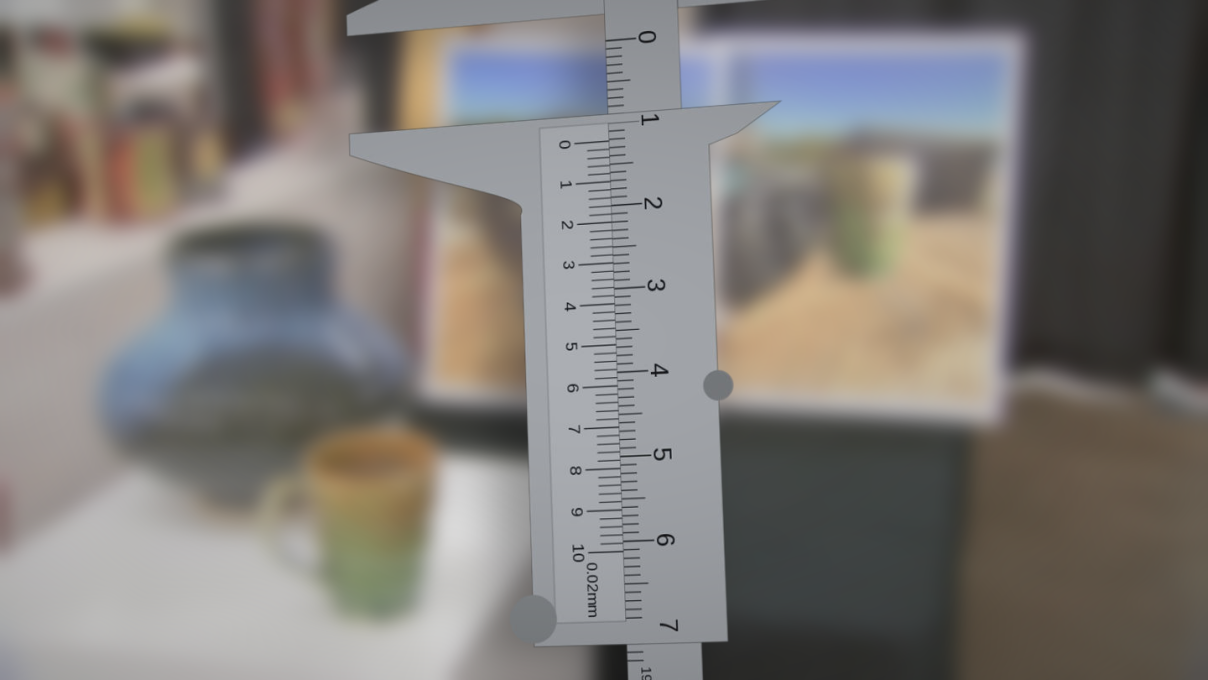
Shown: 12.2 mm
